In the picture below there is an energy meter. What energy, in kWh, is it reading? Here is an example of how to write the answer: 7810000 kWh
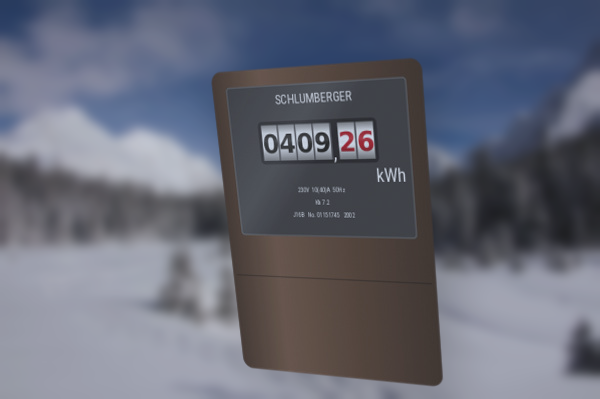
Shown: 409.26 kWh
